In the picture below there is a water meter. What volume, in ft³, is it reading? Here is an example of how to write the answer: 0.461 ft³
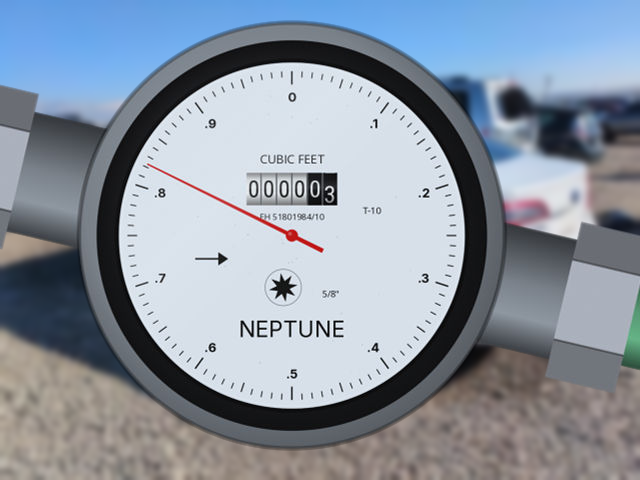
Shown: 2.82 ft³
